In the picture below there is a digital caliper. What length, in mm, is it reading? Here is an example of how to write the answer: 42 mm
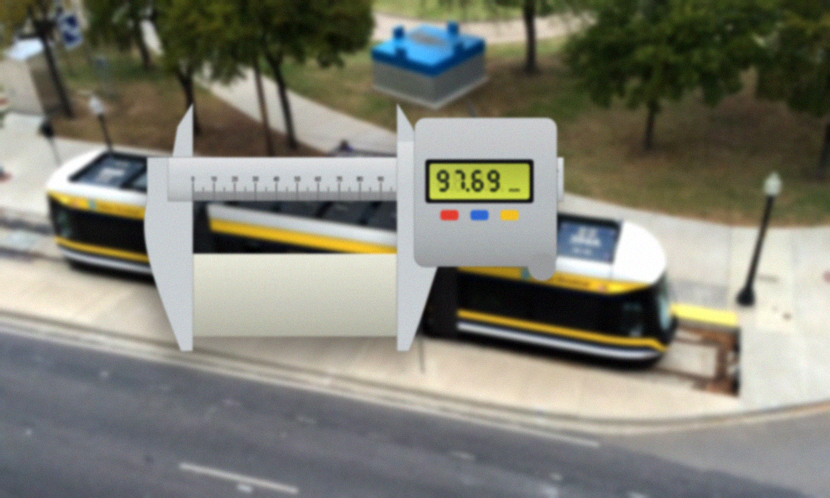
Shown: 97.69 mm
